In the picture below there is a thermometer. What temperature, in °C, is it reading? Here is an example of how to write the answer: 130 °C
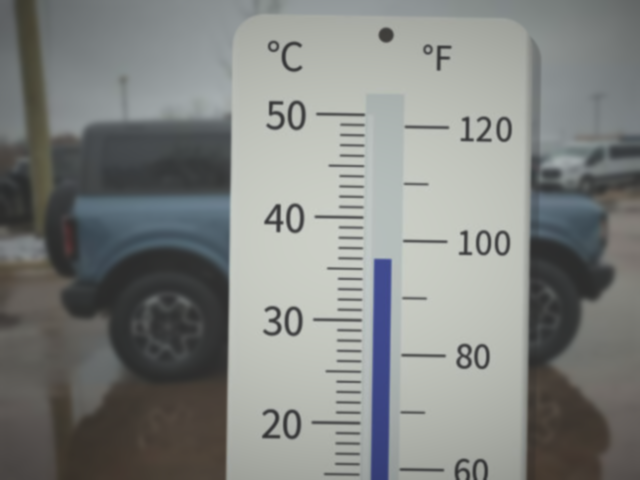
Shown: 36 °C
